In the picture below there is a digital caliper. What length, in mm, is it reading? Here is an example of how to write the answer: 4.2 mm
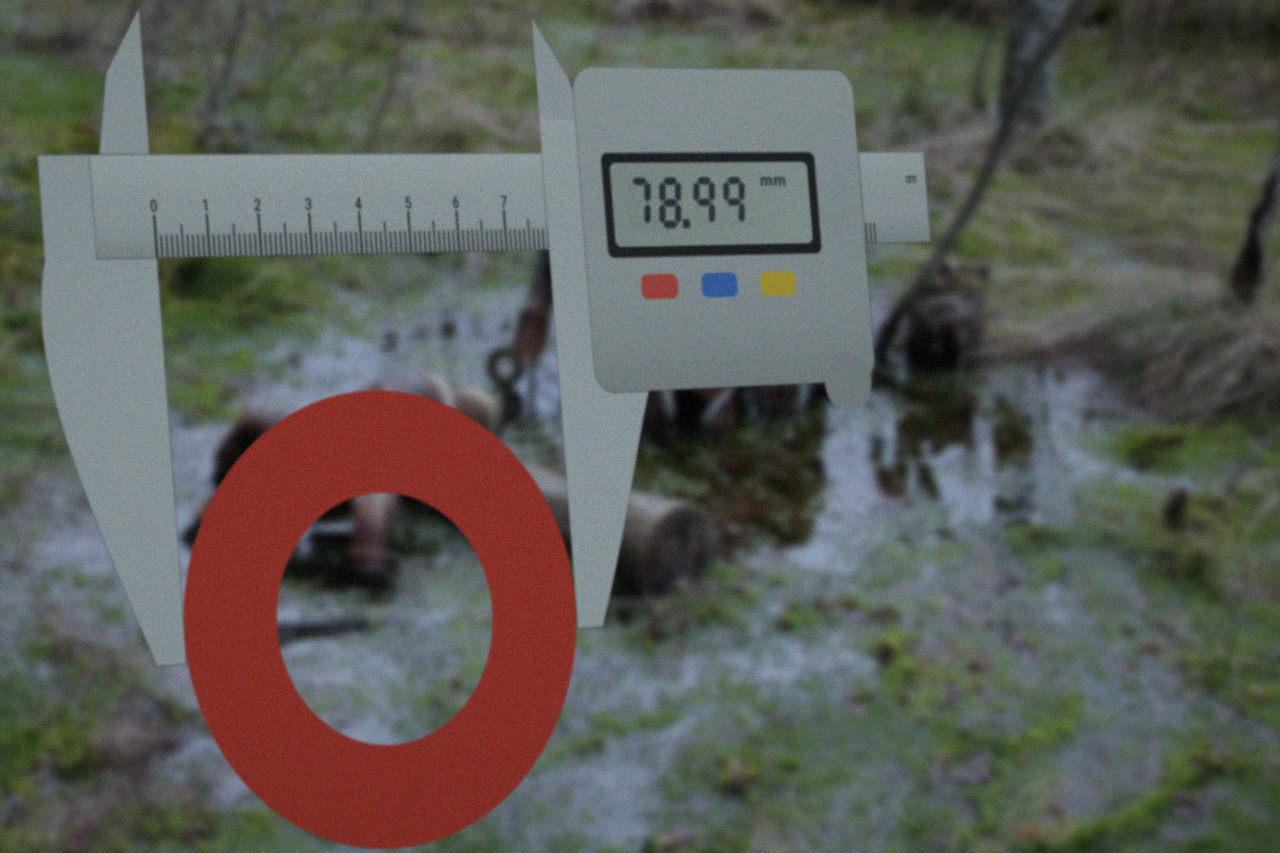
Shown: 78.99 mm
